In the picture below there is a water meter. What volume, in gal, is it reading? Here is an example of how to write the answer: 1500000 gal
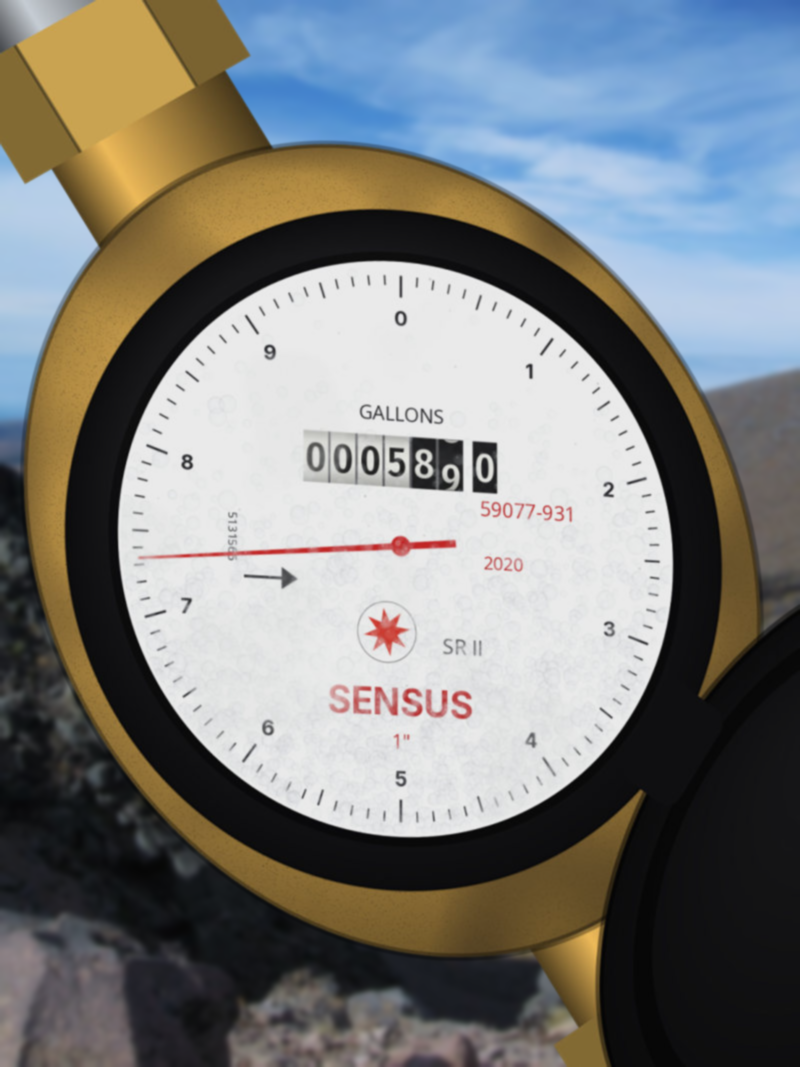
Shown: 5887.3 gal
